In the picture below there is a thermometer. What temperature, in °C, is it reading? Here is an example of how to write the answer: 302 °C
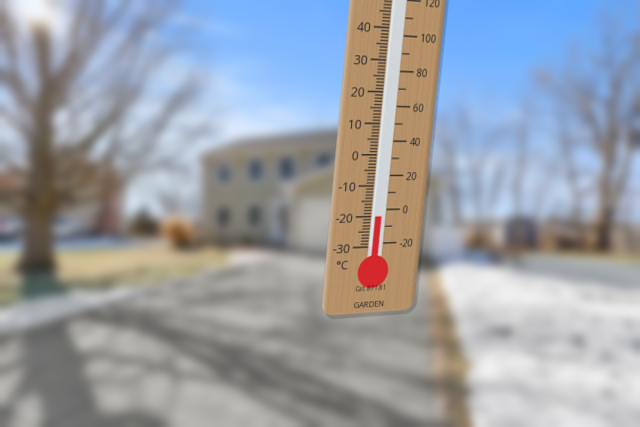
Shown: -20 °C
